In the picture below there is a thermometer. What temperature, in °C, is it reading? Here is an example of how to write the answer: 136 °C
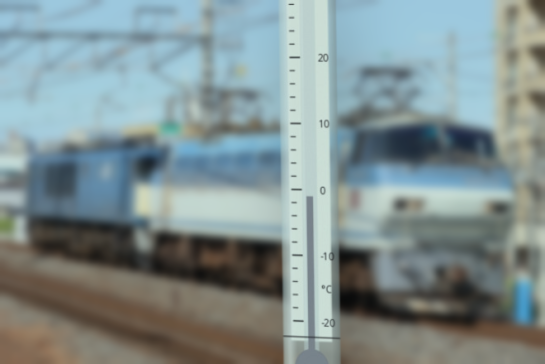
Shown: -1 °C
